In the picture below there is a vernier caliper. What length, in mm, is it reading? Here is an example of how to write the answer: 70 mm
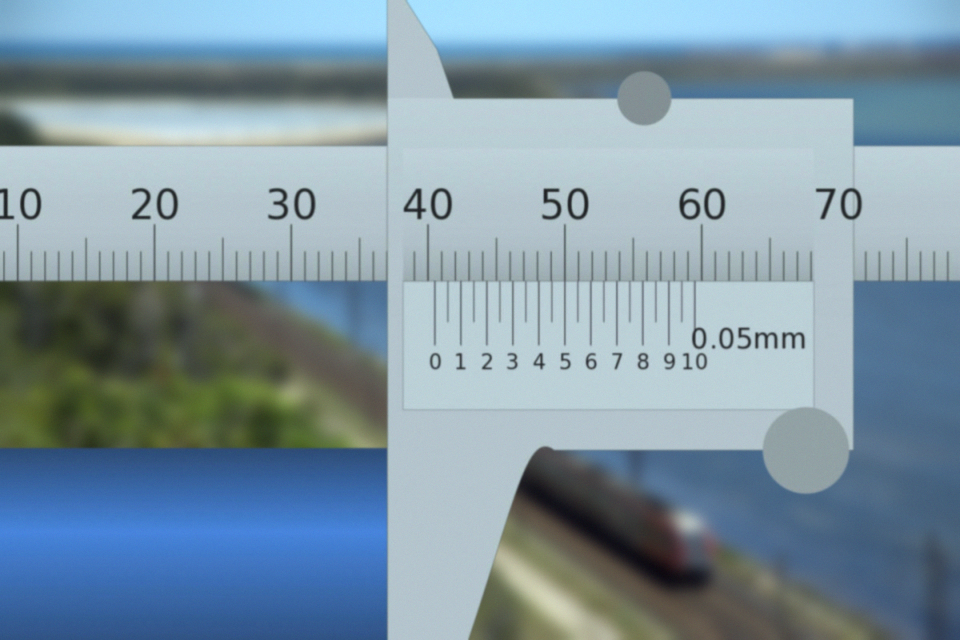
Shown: 40.5 mm
